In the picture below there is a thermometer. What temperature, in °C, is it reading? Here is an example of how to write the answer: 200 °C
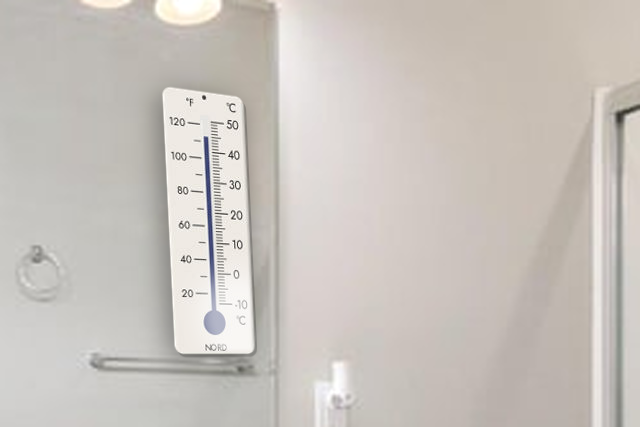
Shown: 45 °C
